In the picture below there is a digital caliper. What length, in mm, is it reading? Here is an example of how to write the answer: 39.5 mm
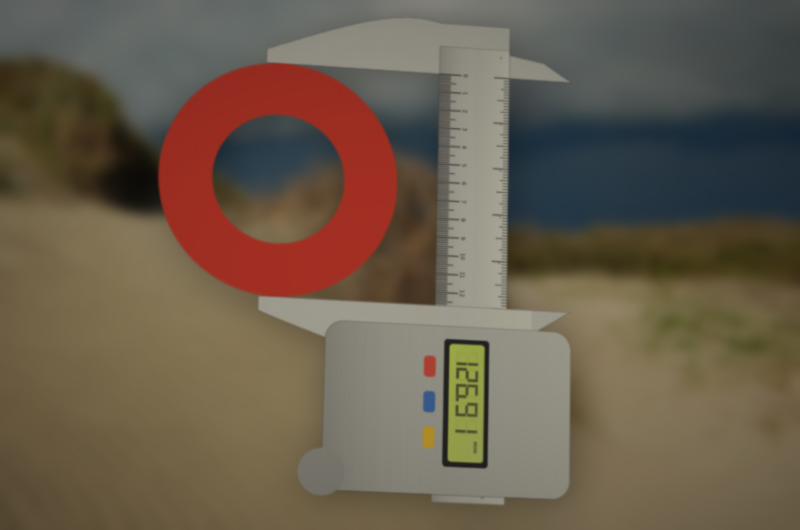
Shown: 126.91 mm
